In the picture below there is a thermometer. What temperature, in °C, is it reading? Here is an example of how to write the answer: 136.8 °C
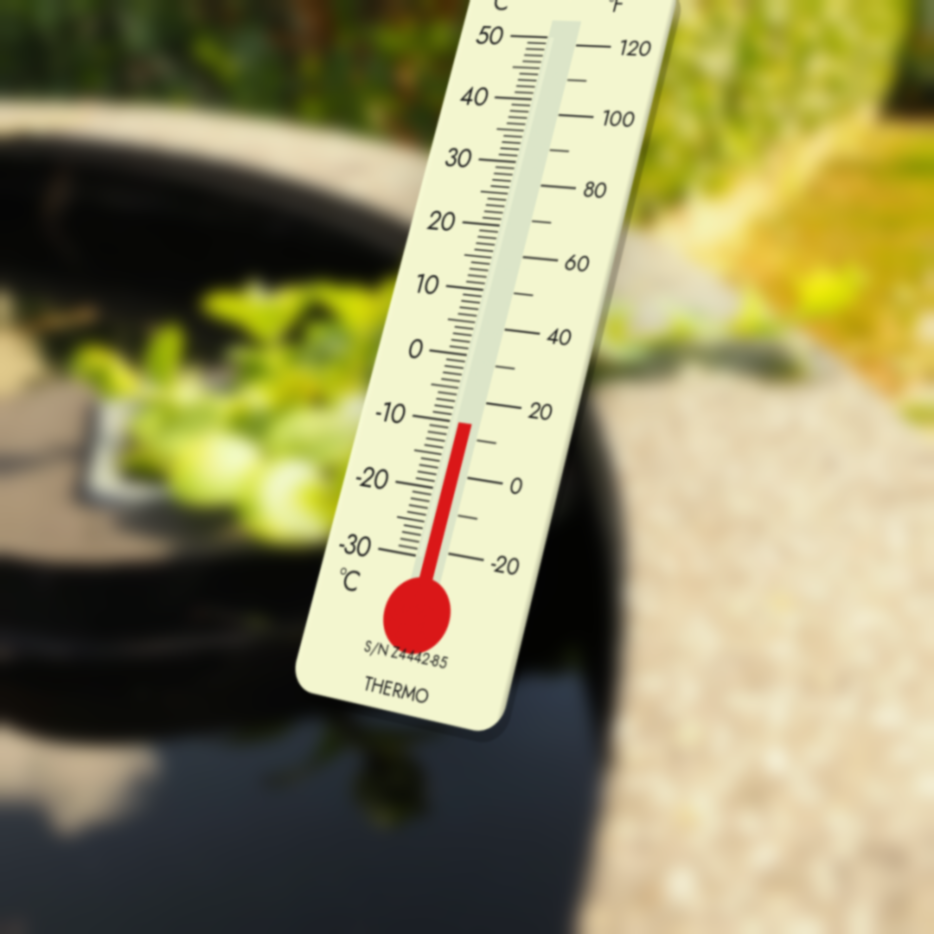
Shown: -10 °C
